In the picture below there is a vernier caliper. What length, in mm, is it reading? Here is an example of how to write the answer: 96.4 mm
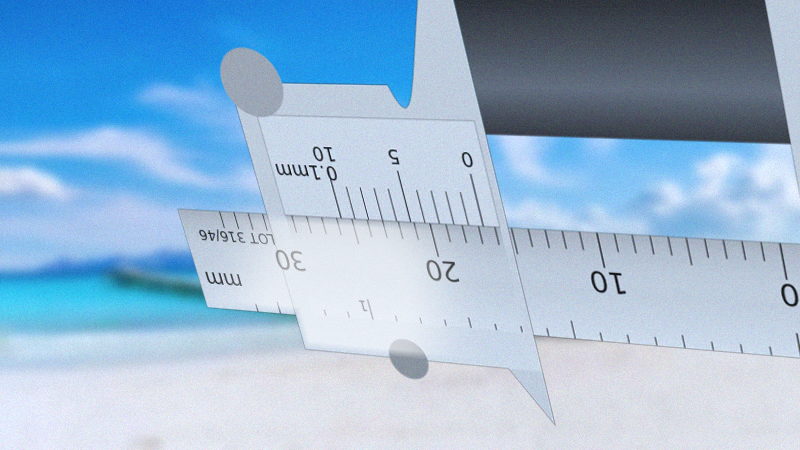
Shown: 16.7 mm
